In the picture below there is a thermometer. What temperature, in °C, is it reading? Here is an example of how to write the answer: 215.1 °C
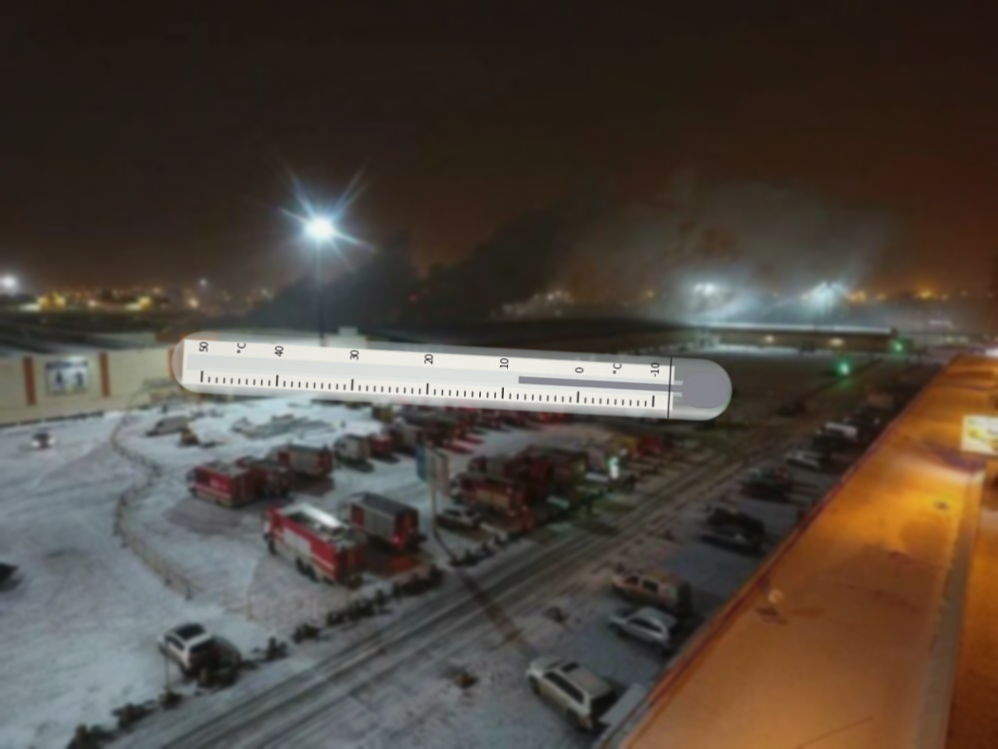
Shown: 8 °C
